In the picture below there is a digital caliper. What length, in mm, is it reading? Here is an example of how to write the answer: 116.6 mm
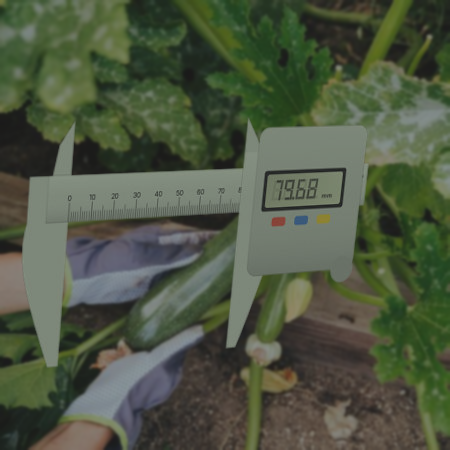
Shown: 79.68 mm
